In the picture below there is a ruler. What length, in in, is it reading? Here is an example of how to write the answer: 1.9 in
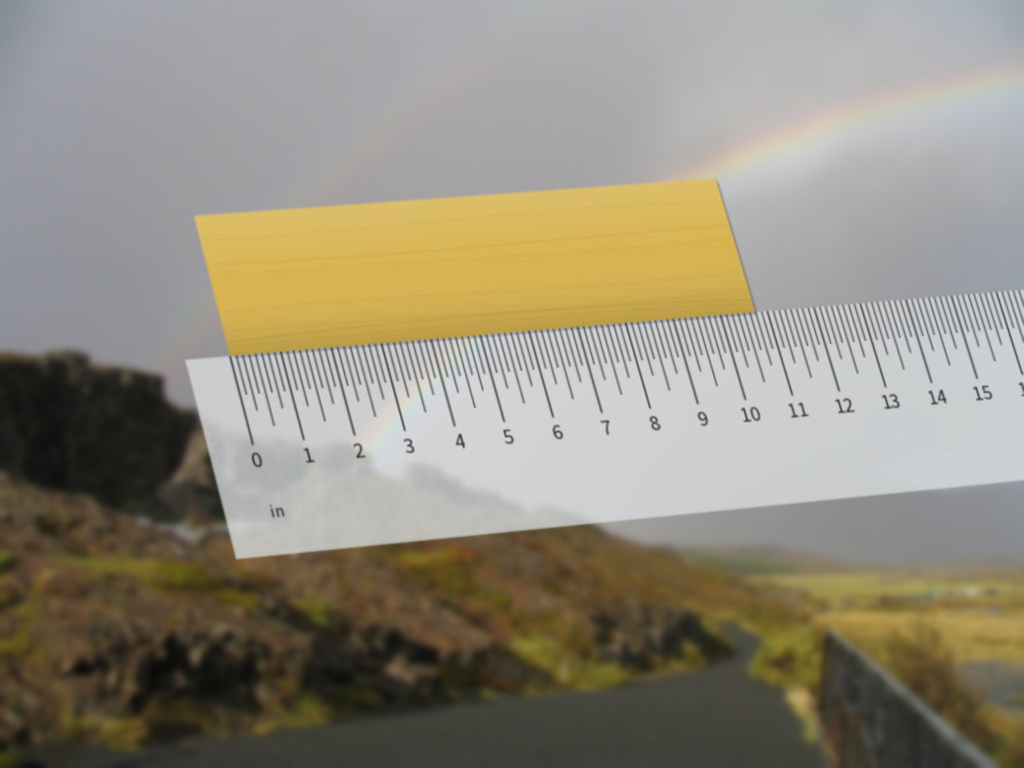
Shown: 10.75 in
